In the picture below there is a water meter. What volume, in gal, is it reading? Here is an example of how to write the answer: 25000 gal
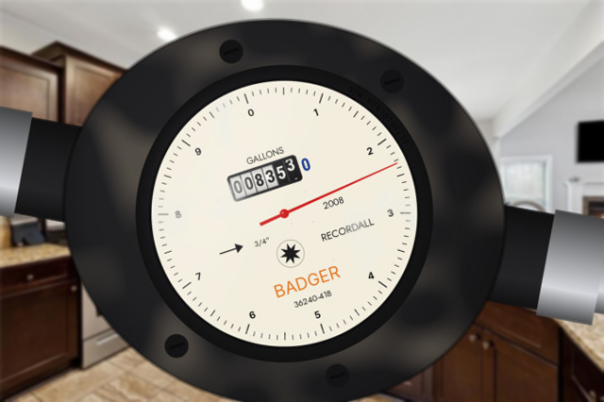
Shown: 83532.3 gal
